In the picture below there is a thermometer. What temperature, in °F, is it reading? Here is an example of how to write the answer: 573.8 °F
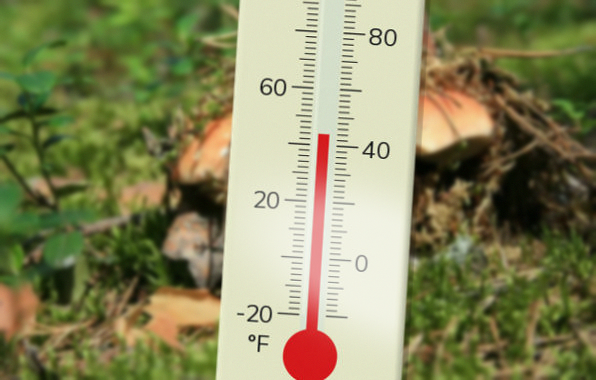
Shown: 44 °F
